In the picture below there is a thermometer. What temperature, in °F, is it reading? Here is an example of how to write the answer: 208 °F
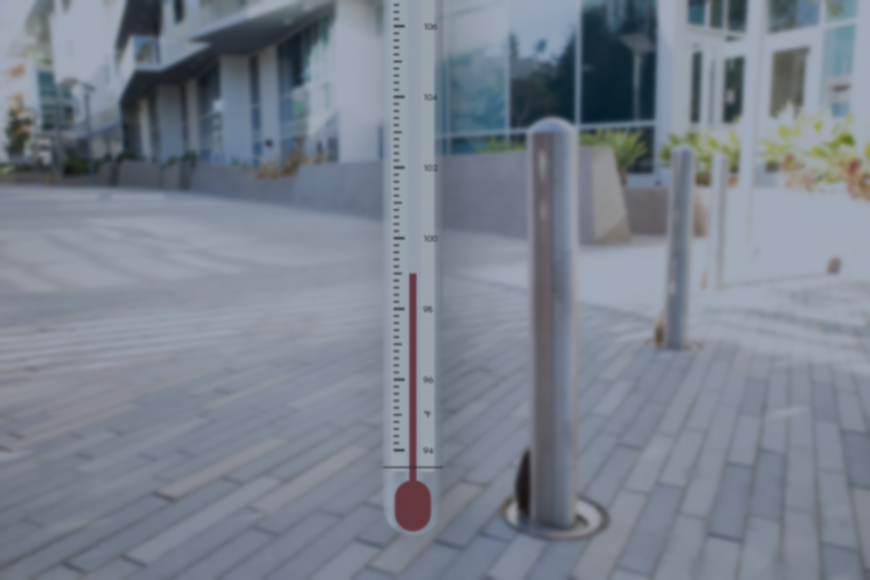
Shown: 99 °F
